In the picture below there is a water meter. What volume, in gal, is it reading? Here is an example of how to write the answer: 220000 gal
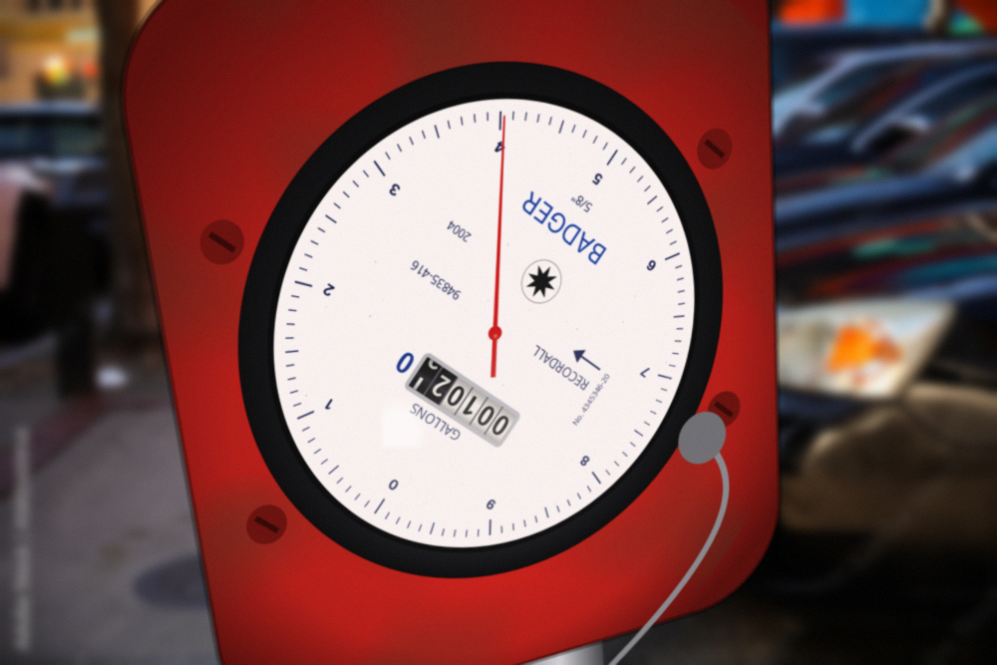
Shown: 10214.0 gal
